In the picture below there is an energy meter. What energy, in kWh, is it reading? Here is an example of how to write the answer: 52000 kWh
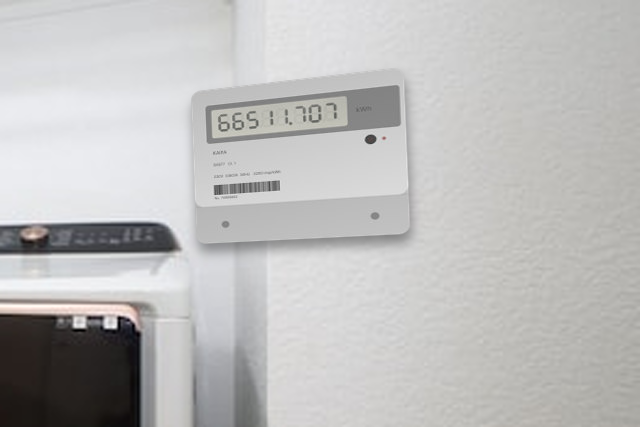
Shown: 66511.707 kWh
